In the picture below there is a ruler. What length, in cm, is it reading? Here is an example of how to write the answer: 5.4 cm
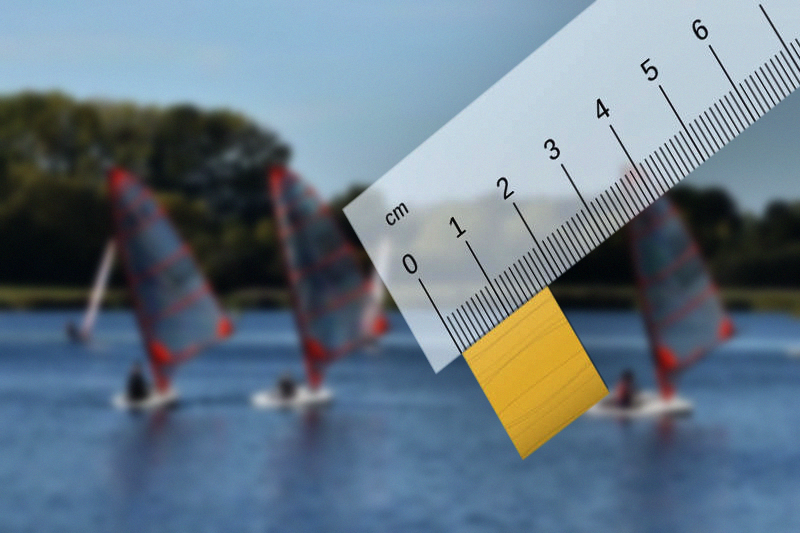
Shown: 1.8 cm
